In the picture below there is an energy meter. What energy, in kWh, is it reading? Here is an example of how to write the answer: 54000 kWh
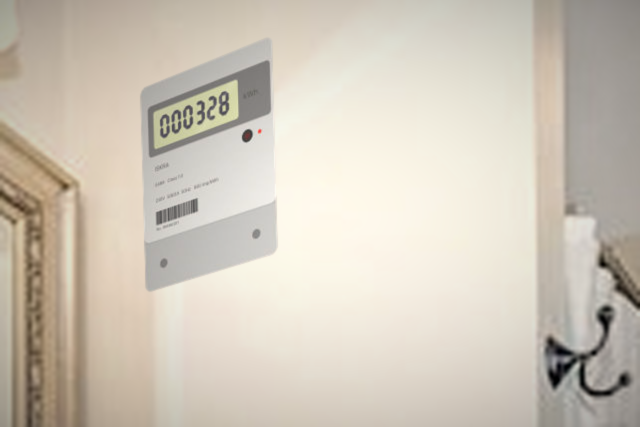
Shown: 328 kWh
